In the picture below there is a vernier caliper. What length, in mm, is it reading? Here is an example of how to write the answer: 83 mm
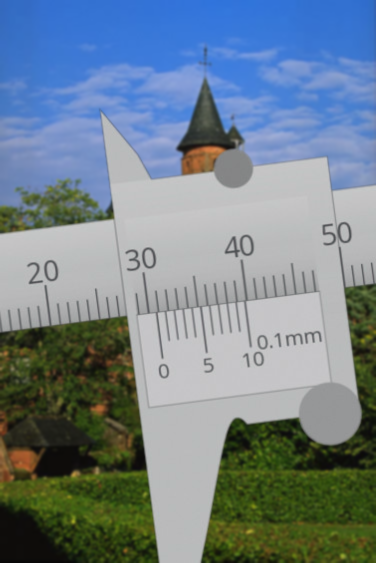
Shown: 30.8 mm
